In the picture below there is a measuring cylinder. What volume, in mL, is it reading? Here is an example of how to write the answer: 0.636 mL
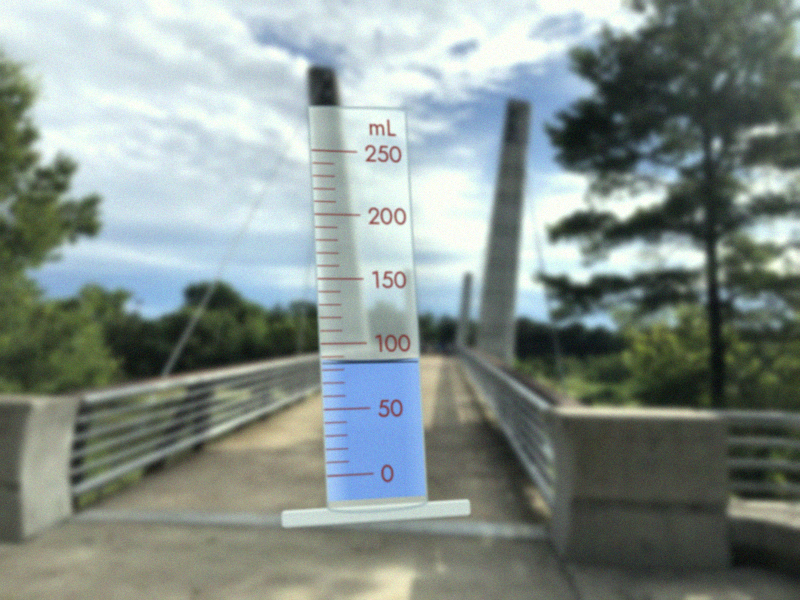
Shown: 85 mL
